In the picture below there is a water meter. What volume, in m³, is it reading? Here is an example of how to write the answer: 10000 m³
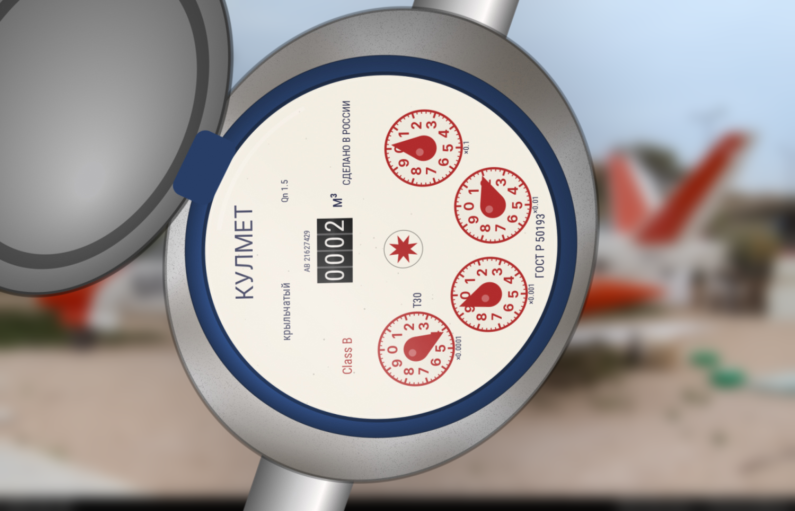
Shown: 2.0194 m³
